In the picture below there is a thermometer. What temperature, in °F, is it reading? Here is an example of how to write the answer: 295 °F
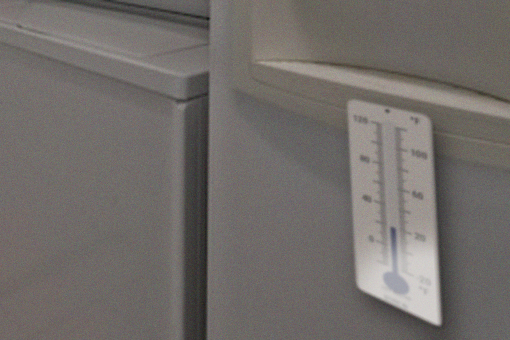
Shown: 20 °F
